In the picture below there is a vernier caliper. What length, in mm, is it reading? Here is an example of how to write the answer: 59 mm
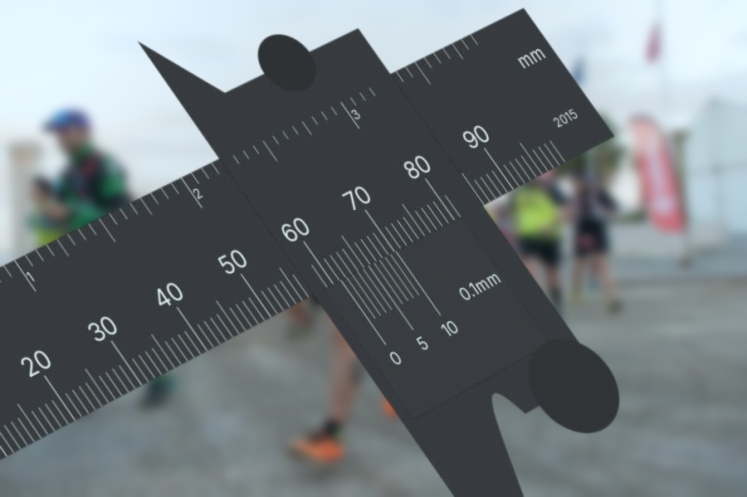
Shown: 61.2 mm
